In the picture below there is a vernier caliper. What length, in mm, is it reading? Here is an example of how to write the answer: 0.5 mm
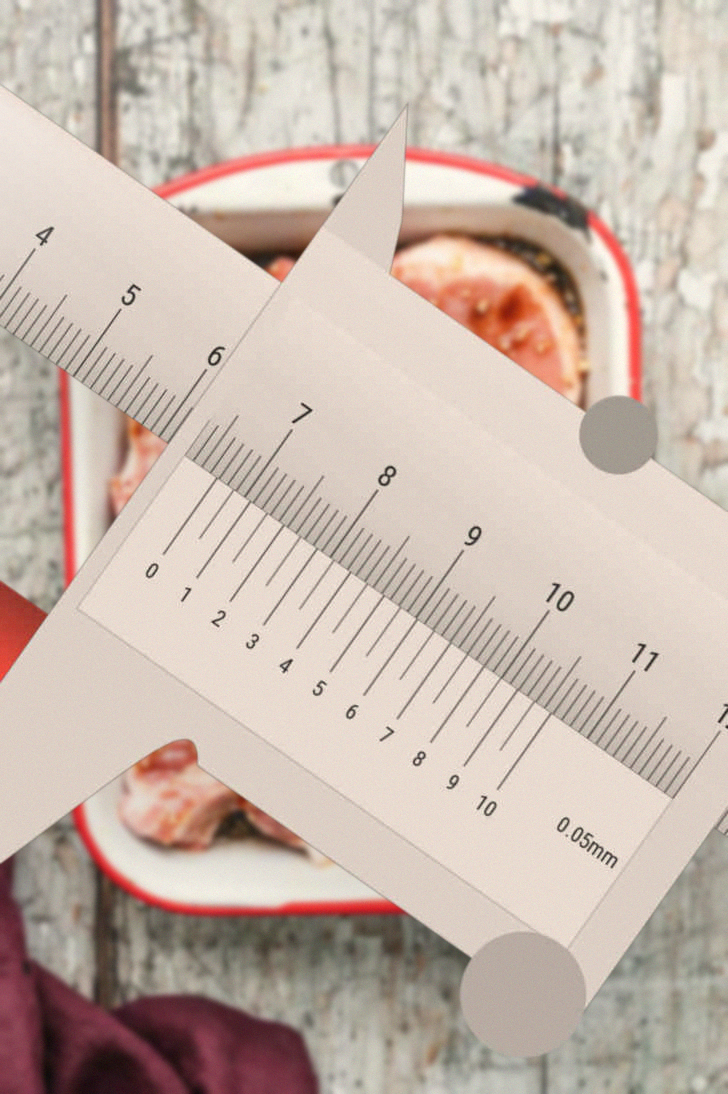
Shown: 66.8 mm
